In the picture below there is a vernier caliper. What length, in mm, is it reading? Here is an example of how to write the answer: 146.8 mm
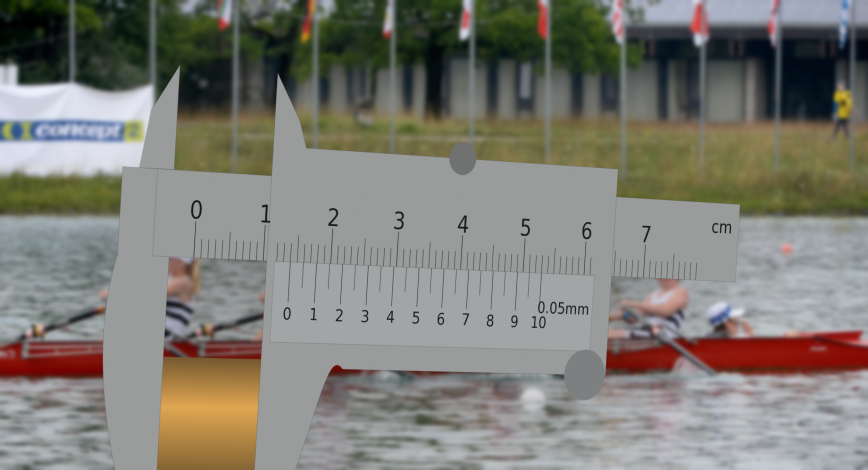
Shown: 14.0 mm
